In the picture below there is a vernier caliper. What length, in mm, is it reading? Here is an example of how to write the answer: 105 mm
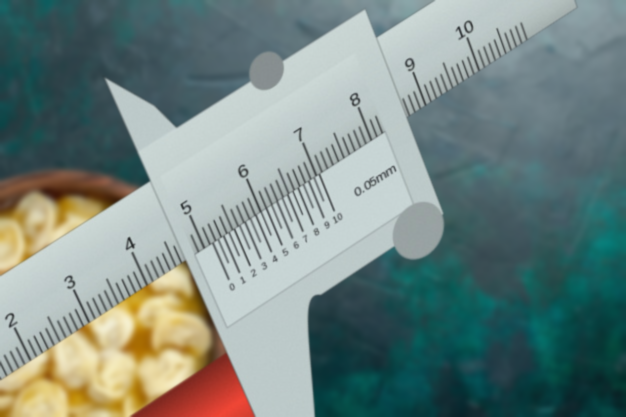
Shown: 51.5 mm
